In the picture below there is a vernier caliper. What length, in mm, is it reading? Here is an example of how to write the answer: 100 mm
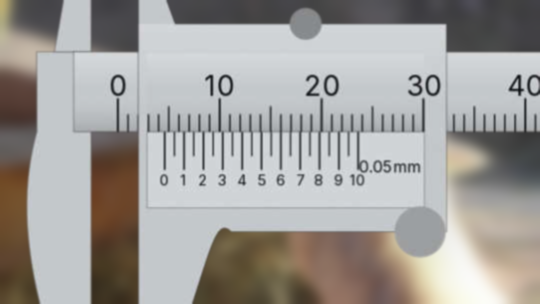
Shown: 4.6 mm
